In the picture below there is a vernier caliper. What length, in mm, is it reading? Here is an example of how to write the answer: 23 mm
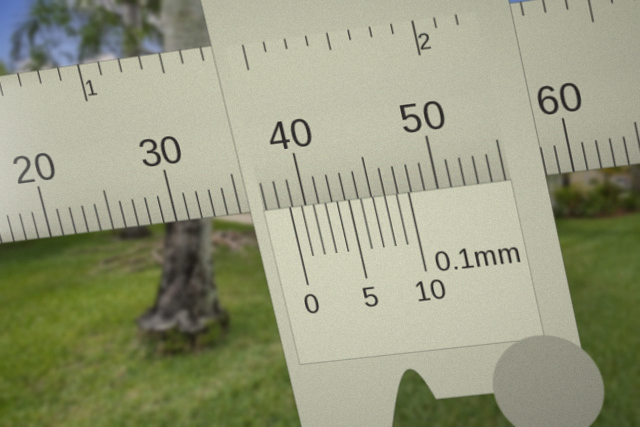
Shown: 38.8 mm
